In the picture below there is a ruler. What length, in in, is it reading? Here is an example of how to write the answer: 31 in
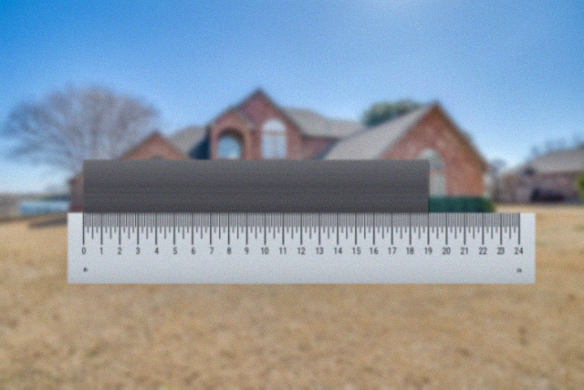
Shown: 19 in
